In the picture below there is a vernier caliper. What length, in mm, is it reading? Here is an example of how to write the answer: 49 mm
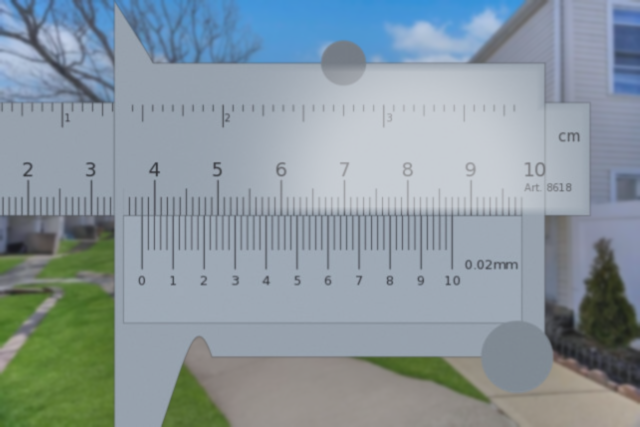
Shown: 38.0 mm
